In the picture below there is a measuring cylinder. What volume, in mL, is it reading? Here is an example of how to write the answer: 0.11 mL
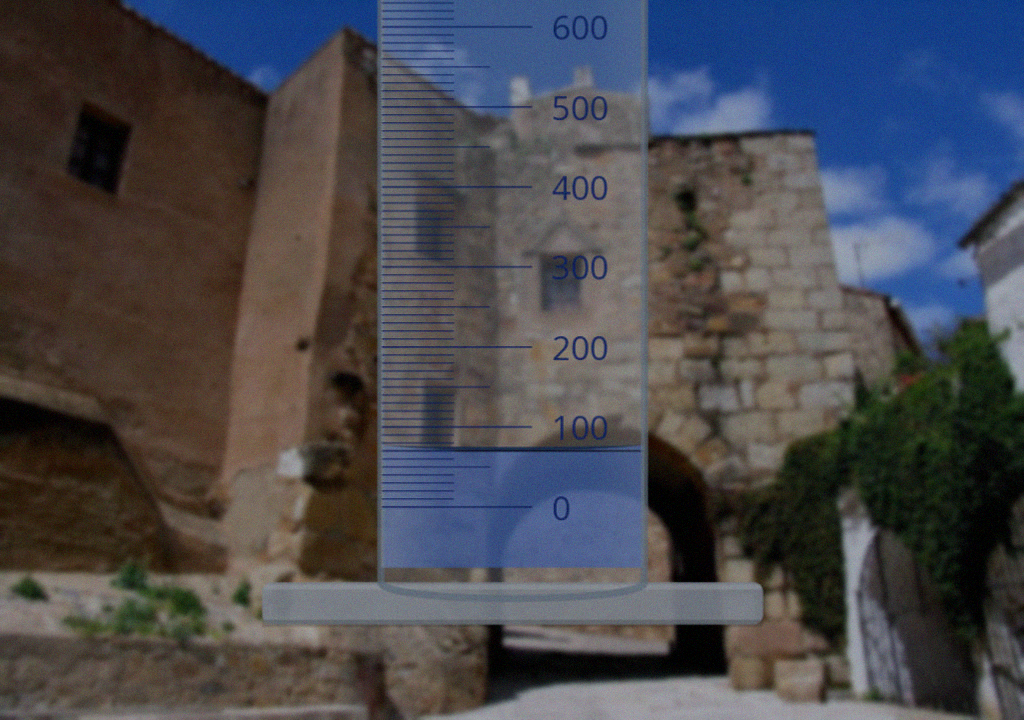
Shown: 70 mL
